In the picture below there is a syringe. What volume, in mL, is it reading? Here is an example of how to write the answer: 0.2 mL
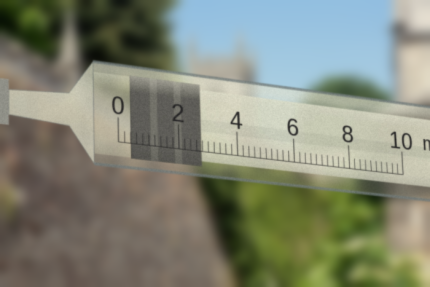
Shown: 0.4 mL
